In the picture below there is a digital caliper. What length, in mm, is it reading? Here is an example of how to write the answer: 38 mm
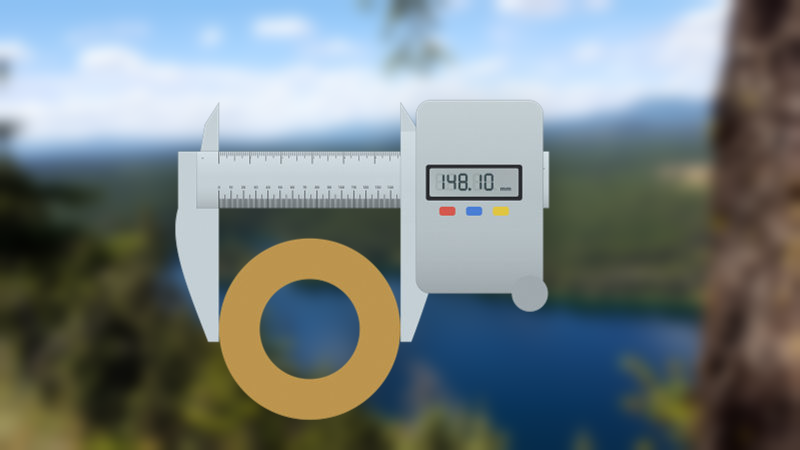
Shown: 148.10 mm
